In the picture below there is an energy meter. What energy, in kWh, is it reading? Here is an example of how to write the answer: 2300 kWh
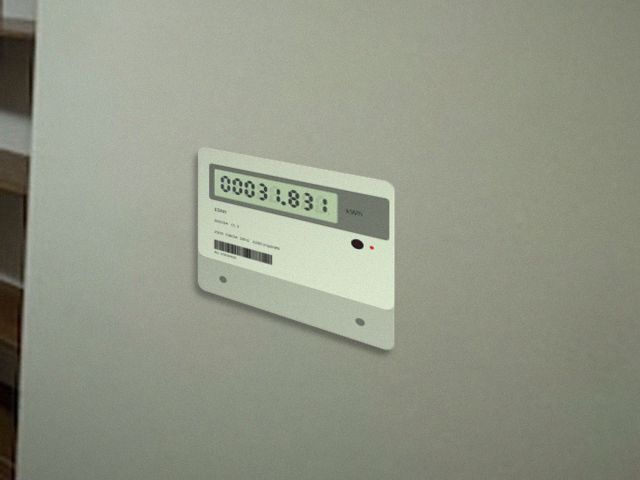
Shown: 31.831 kWh
